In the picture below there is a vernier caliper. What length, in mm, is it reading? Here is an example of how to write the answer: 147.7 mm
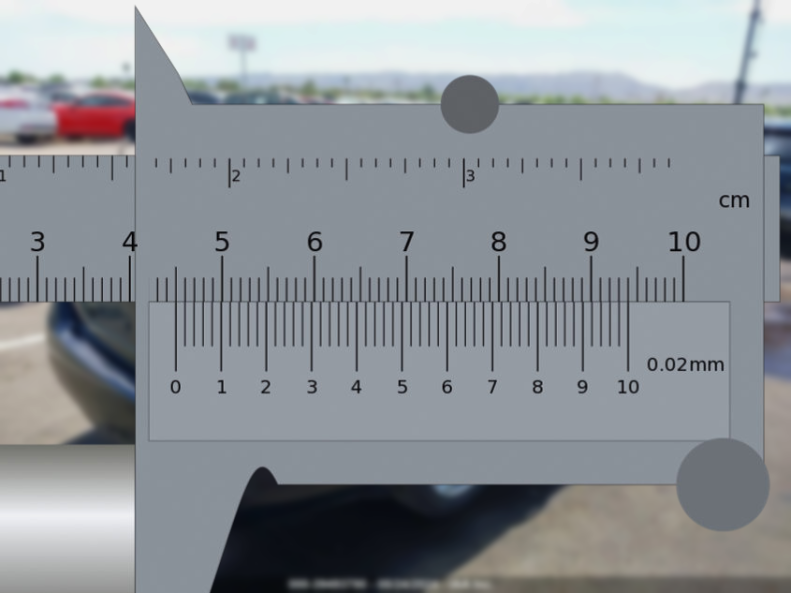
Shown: 45.0 mm
